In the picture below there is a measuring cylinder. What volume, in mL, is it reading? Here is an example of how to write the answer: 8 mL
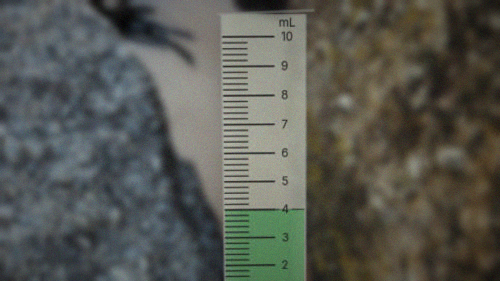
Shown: 4 mL
